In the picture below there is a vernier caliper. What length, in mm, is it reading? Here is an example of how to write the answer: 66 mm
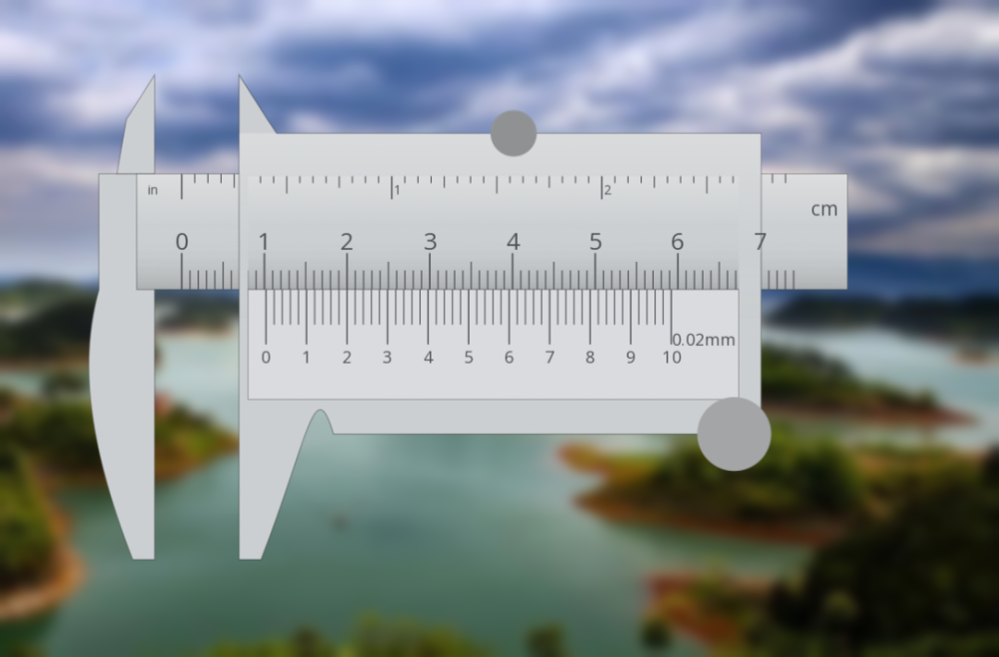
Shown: 10.2 mm
